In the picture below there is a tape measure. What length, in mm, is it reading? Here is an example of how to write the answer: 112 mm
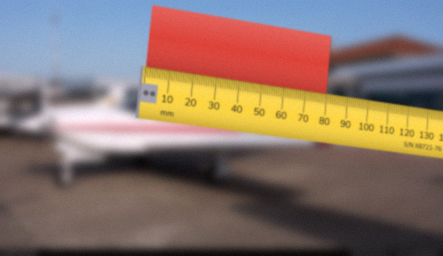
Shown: 80 mm
